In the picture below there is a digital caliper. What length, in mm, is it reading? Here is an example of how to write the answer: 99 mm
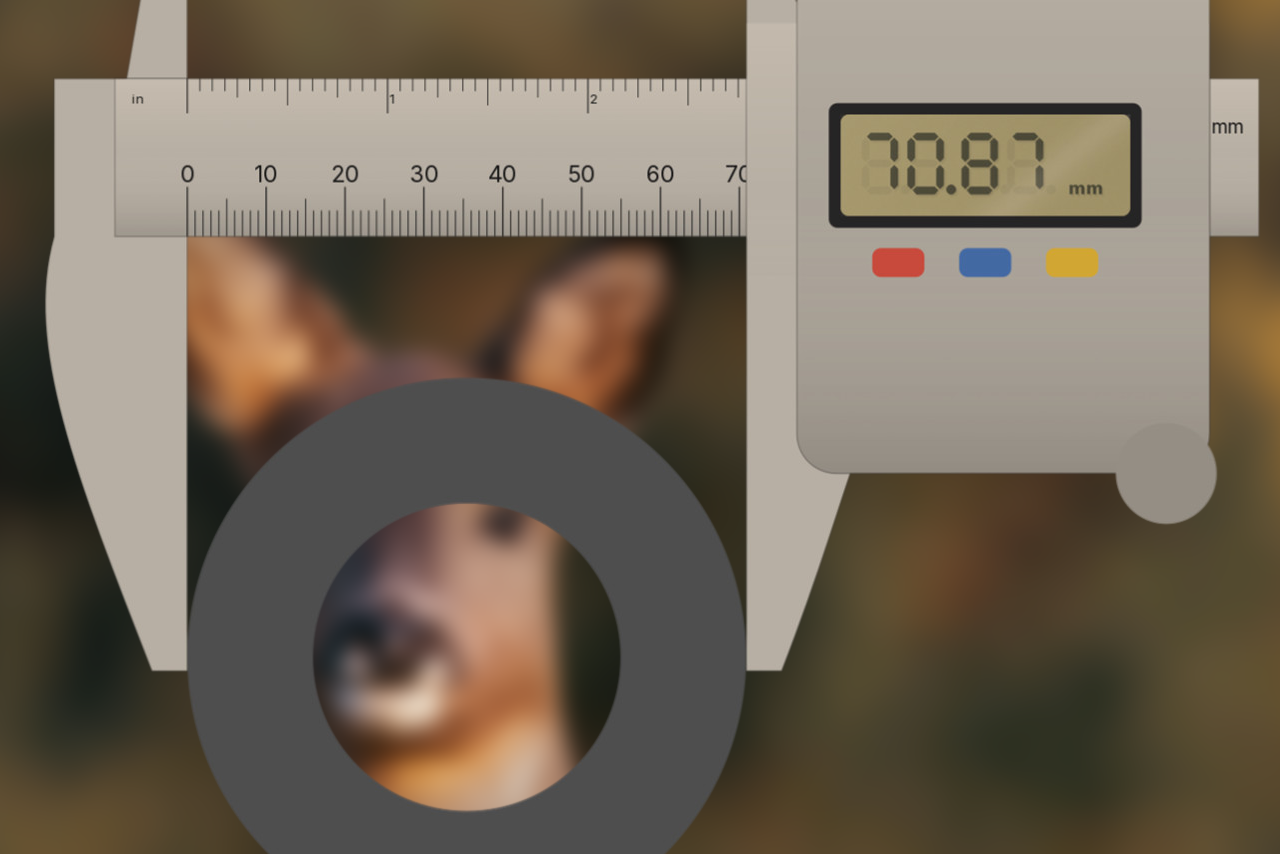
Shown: 70.87 mm
